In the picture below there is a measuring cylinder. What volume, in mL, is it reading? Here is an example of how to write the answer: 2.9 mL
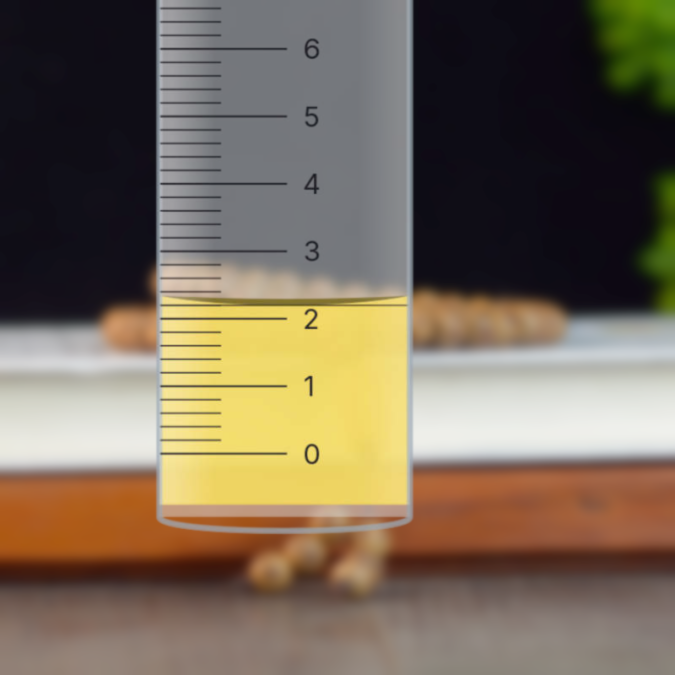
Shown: 2.2 mL
